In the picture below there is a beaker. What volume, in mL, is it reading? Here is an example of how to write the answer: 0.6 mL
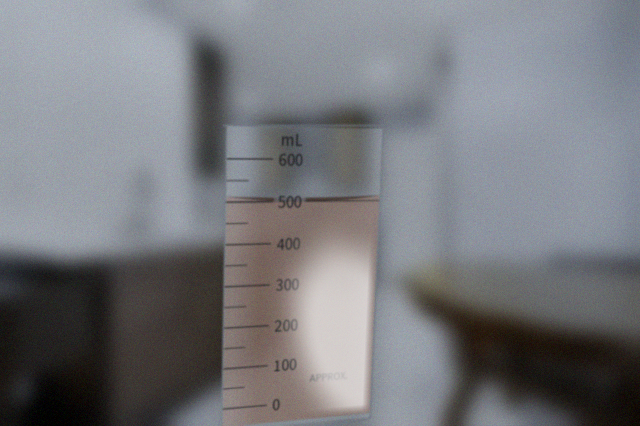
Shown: 500 mL
